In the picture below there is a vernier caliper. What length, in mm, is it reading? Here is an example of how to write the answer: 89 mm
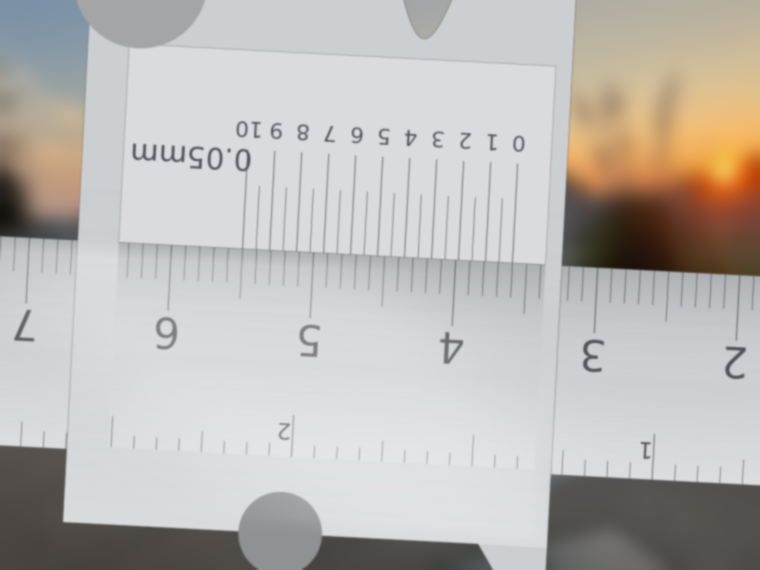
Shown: 36.0 mm
